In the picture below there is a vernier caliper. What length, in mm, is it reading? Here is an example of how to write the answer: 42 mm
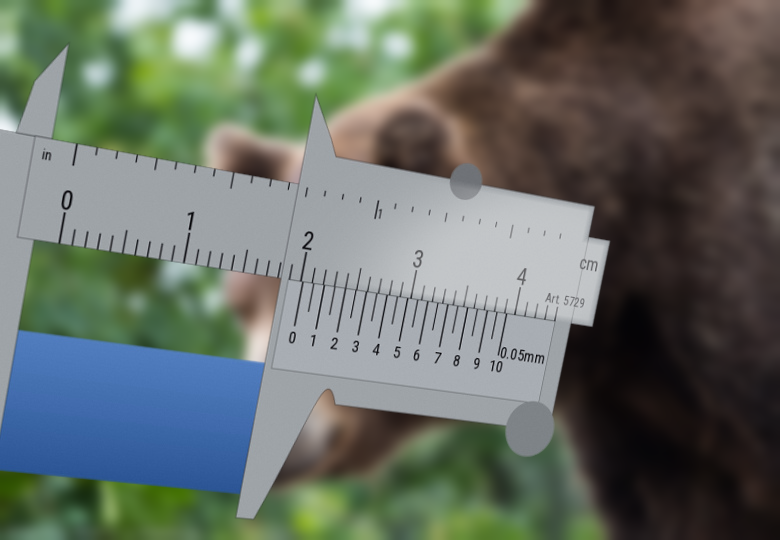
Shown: 20.2 mm
